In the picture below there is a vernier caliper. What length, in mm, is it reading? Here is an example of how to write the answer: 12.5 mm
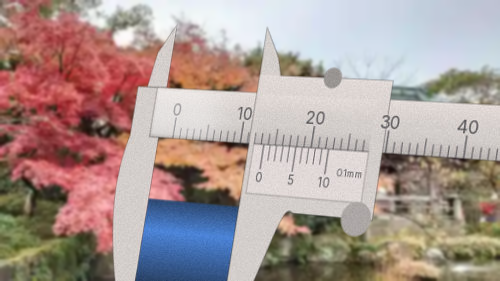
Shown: 13.4 mm
